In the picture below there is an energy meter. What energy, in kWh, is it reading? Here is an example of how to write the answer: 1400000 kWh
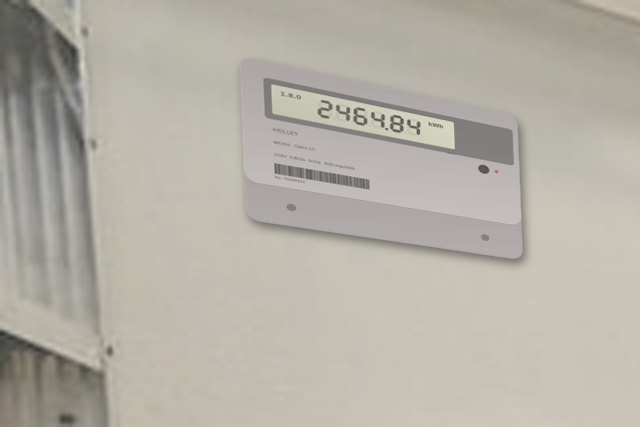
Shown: 2464.84 kWh
